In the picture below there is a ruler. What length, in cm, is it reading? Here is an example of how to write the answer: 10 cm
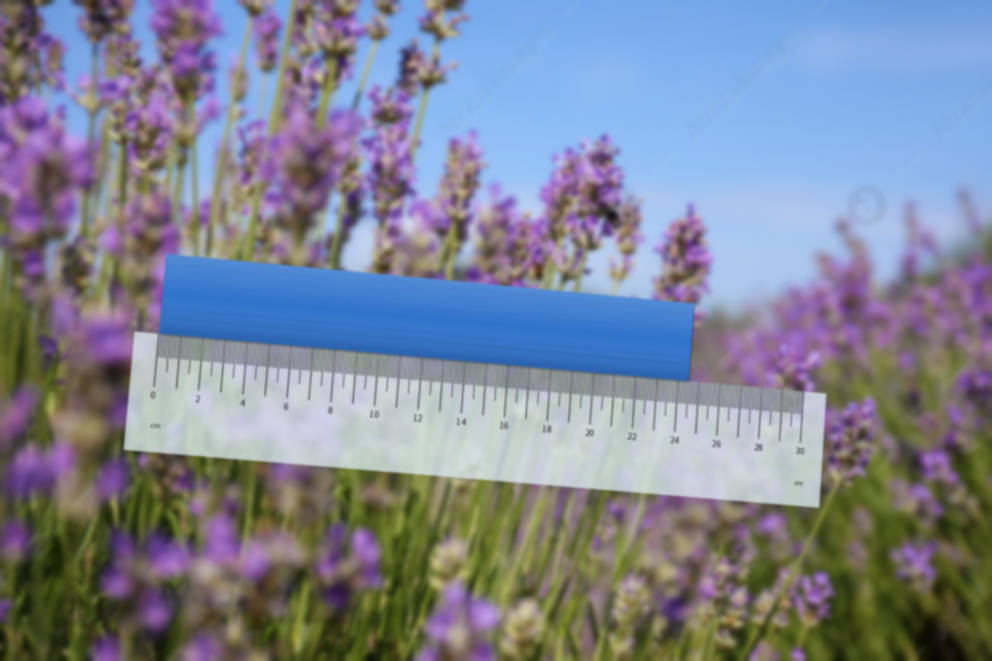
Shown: 24.5 cm
